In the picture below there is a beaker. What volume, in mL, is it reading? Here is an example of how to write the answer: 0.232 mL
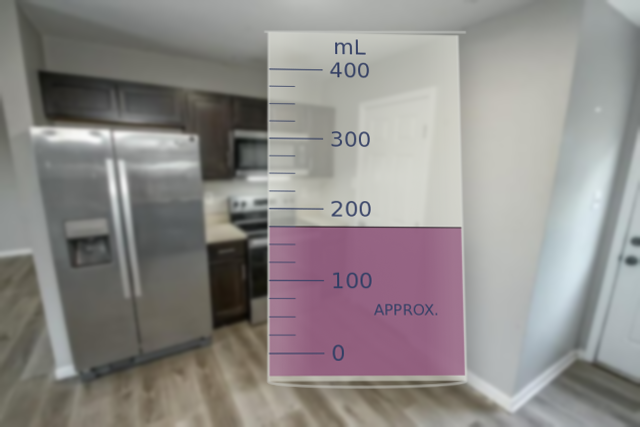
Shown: 175 mL
